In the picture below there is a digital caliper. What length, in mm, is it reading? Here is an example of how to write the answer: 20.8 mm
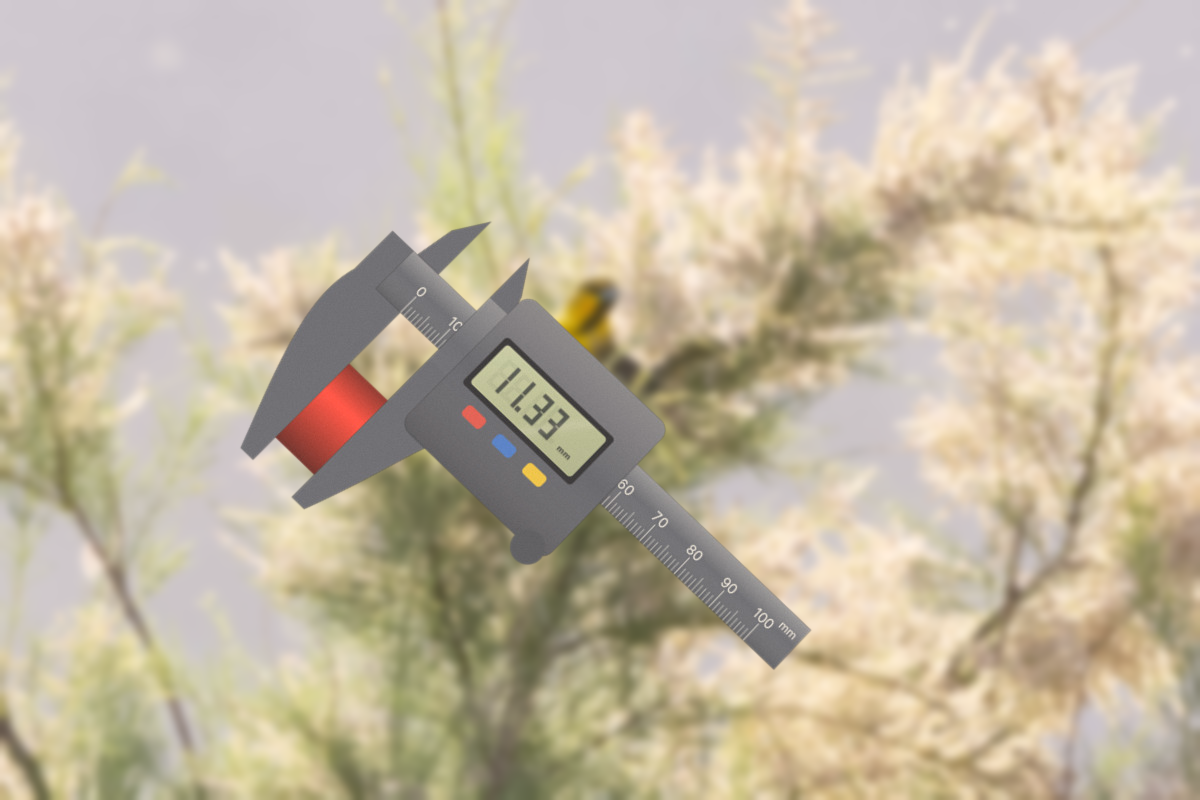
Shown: 11.33 mm
